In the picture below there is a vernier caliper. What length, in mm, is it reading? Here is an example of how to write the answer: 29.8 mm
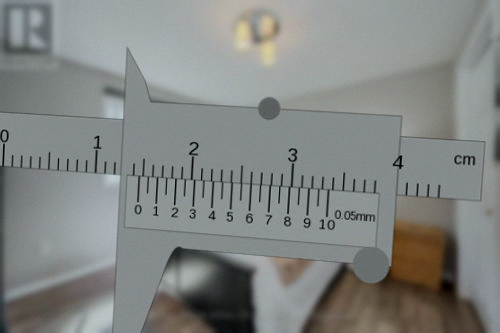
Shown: 14.6 mm
